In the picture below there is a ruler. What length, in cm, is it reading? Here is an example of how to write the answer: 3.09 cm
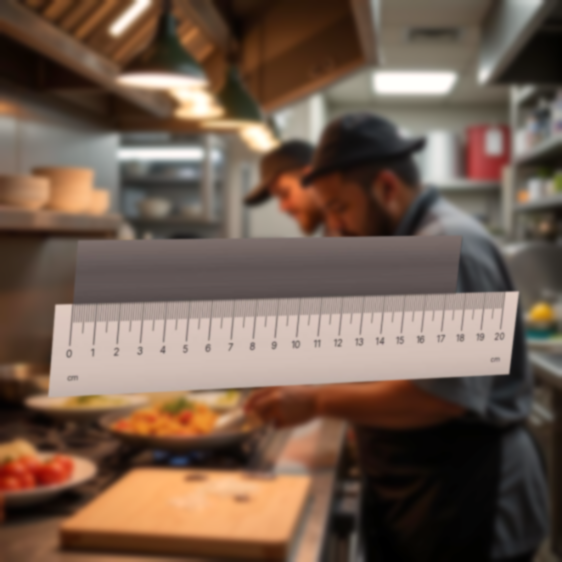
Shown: 17.5 cm
